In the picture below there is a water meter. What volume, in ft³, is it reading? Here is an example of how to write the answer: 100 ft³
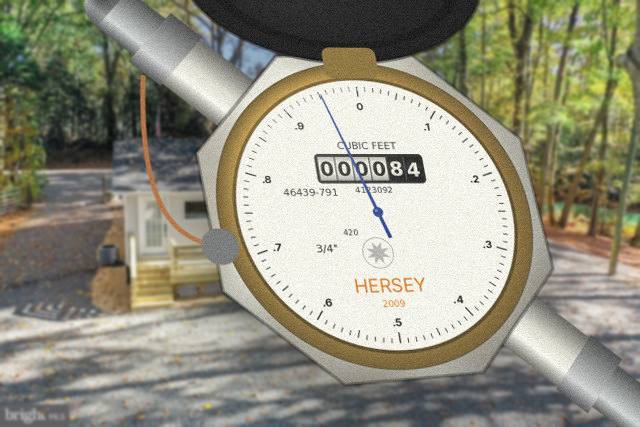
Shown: 83.95 ft³
